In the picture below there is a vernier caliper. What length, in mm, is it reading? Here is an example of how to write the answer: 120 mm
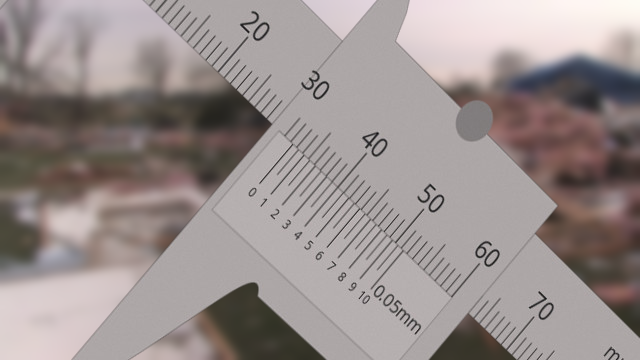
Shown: 32.4 mm
